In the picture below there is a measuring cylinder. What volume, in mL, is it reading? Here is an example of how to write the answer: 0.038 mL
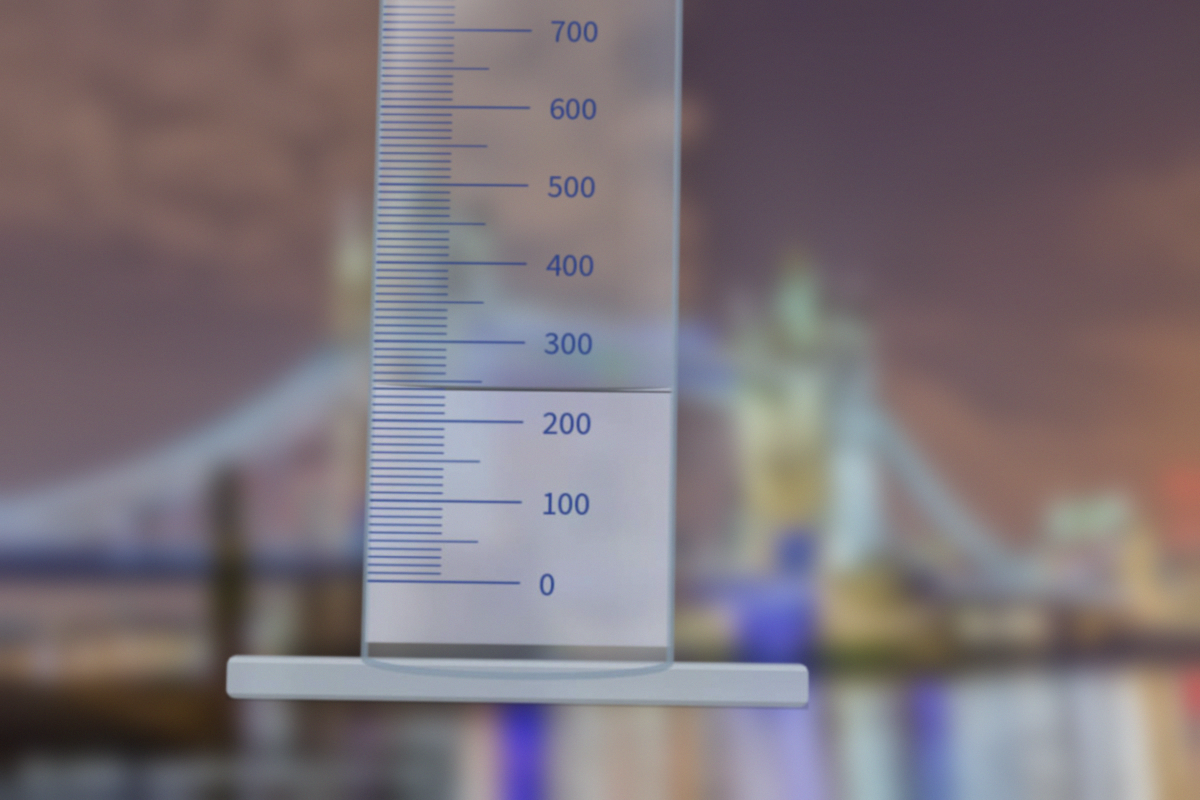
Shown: 240 mL
